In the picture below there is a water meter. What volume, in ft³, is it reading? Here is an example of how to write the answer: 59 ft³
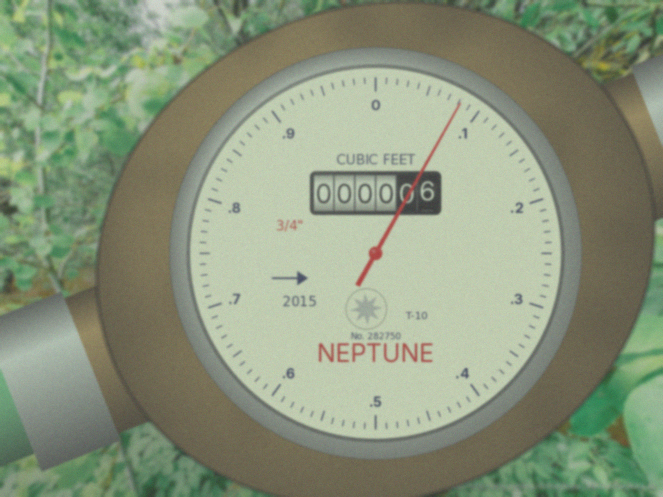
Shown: 6.08 ft³
